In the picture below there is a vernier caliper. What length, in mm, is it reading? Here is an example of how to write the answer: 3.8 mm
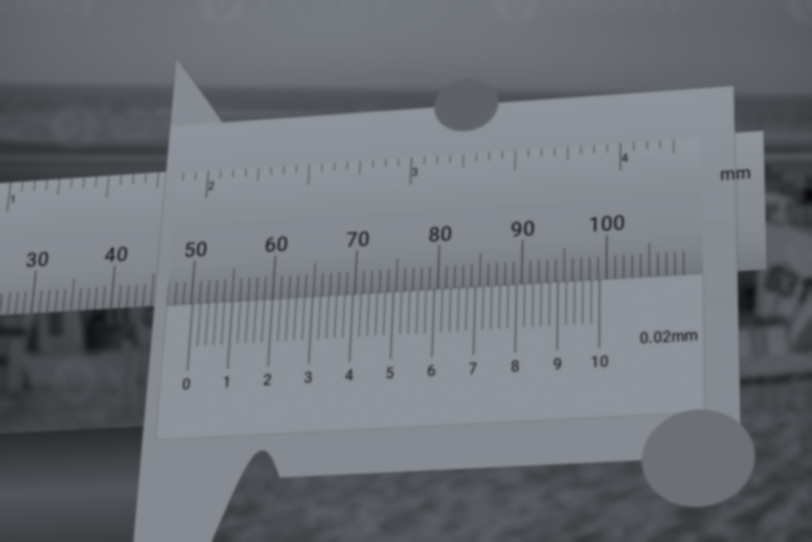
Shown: 50.2 mm
